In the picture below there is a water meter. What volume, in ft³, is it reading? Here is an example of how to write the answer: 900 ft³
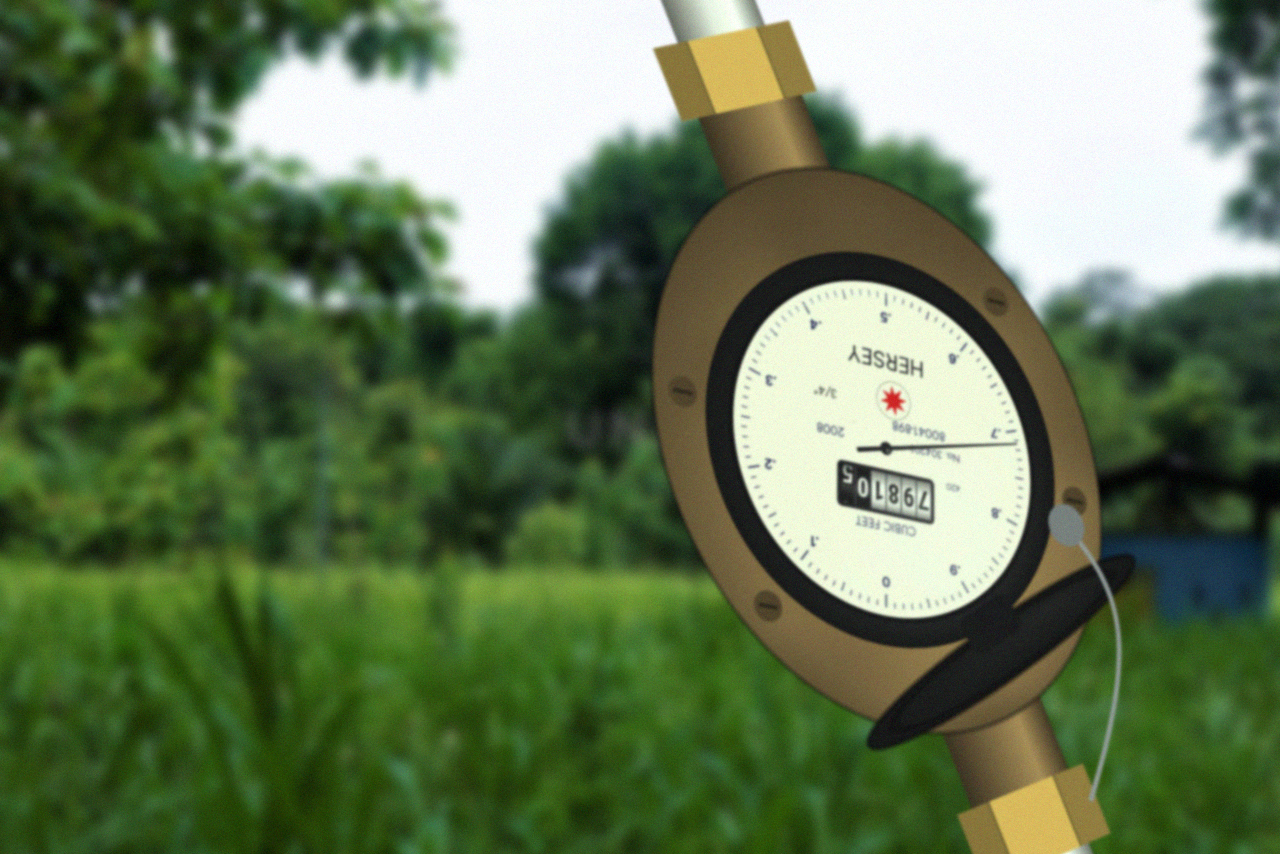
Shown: 798104.71 ft³
